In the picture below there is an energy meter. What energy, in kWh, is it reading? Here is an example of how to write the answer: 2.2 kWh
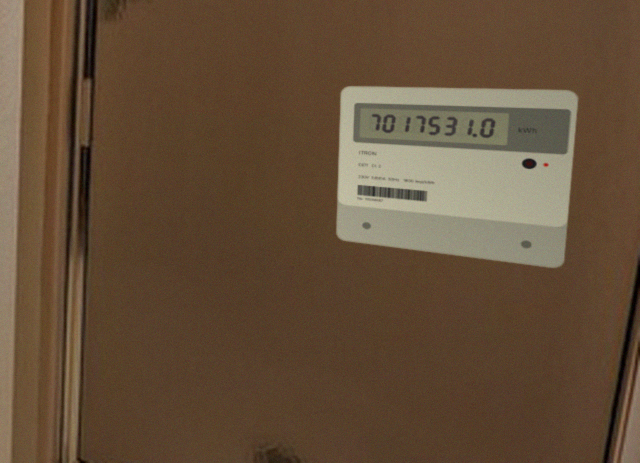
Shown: 7017531.0 kWh
